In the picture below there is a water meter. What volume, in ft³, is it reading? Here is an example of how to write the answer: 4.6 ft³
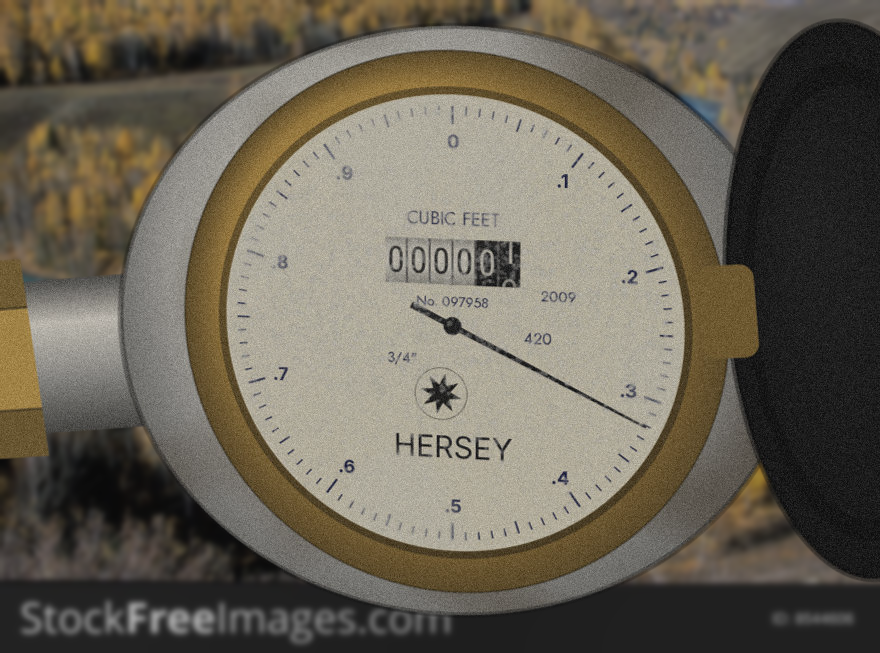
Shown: 1.32 ft³
